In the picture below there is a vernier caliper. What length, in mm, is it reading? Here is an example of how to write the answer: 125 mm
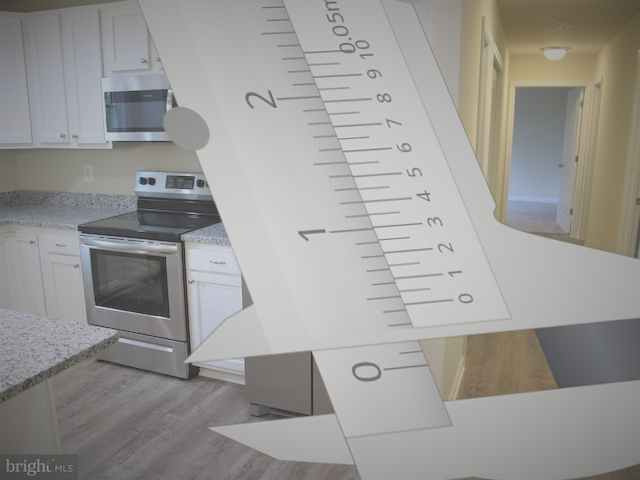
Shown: 4.4 mm
